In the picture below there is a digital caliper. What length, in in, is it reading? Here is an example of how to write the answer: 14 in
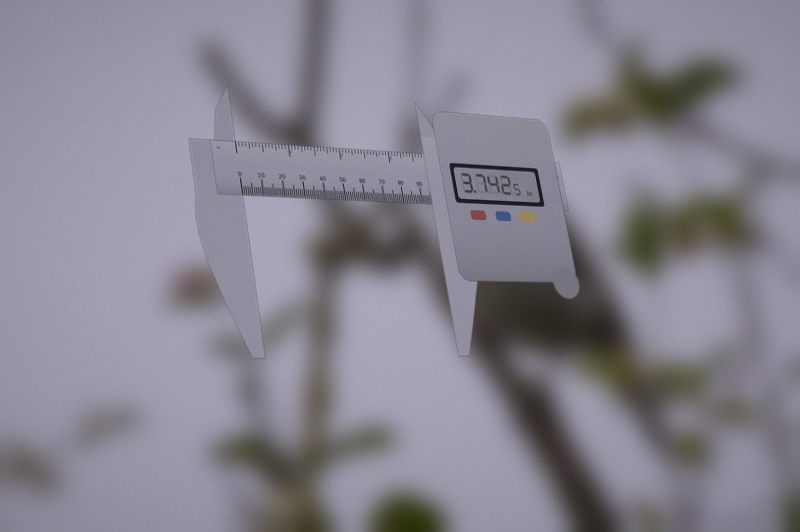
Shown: 3.7425 in
